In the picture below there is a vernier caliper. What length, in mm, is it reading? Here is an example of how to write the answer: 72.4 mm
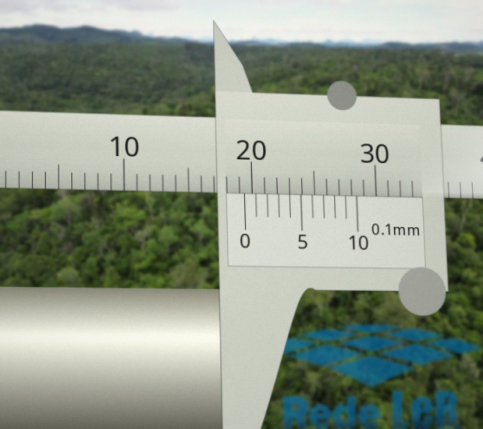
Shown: 19.4 mm
